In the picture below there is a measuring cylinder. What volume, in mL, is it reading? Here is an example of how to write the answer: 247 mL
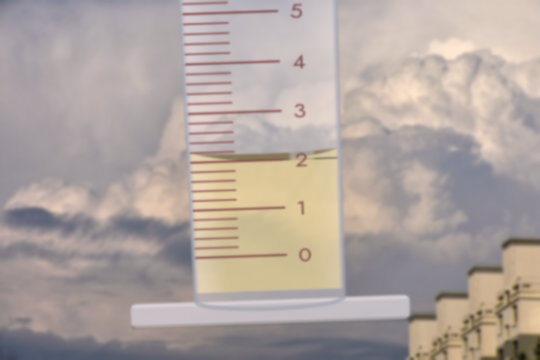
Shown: 2 mL
